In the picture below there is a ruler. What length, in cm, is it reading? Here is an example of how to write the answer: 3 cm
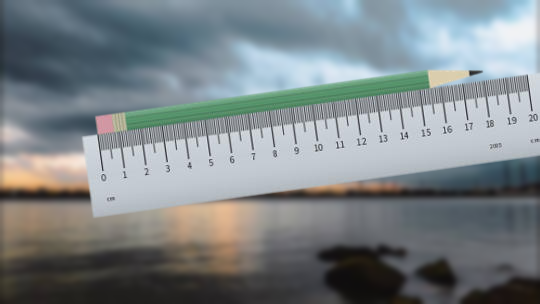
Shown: 18 cm
